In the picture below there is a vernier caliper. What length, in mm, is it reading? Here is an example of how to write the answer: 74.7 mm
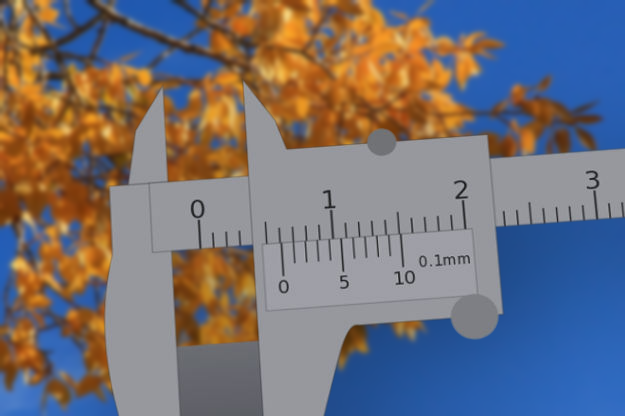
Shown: 6.1 mm
